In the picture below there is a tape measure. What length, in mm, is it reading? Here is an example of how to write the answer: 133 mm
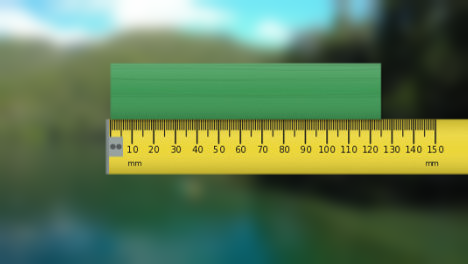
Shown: 125 mm
